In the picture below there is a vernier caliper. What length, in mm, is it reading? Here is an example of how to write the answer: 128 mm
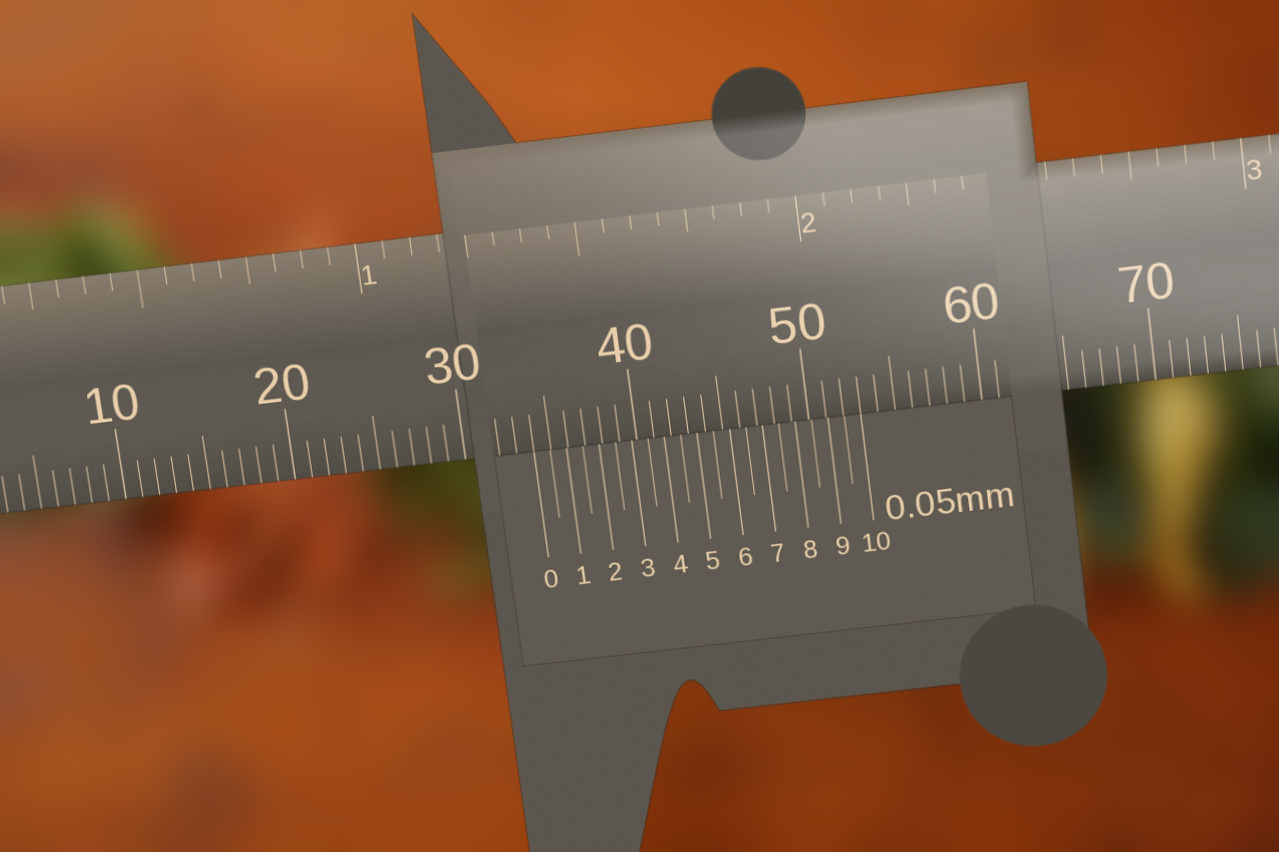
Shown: 34.0 mm
